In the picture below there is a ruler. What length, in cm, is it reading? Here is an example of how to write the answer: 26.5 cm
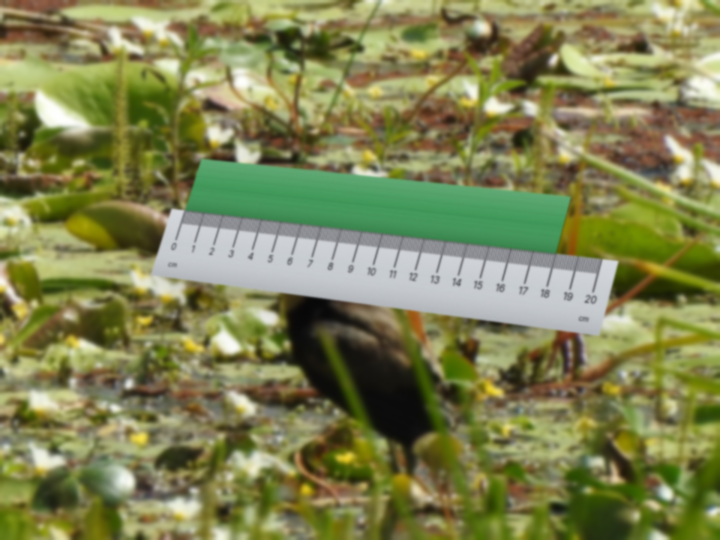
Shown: 18 cm
